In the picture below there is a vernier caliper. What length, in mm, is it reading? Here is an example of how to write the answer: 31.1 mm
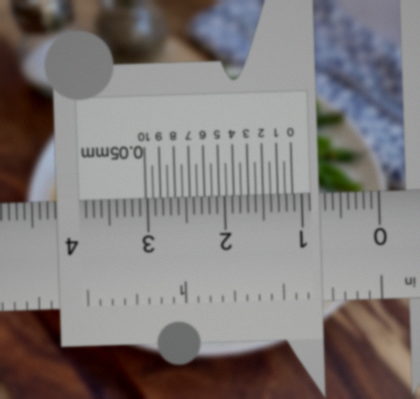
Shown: 11.2 mm
